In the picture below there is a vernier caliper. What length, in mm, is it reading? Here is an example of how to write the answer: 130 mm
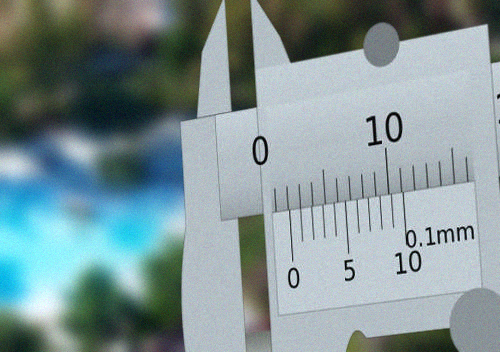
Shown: 2.1 mm
